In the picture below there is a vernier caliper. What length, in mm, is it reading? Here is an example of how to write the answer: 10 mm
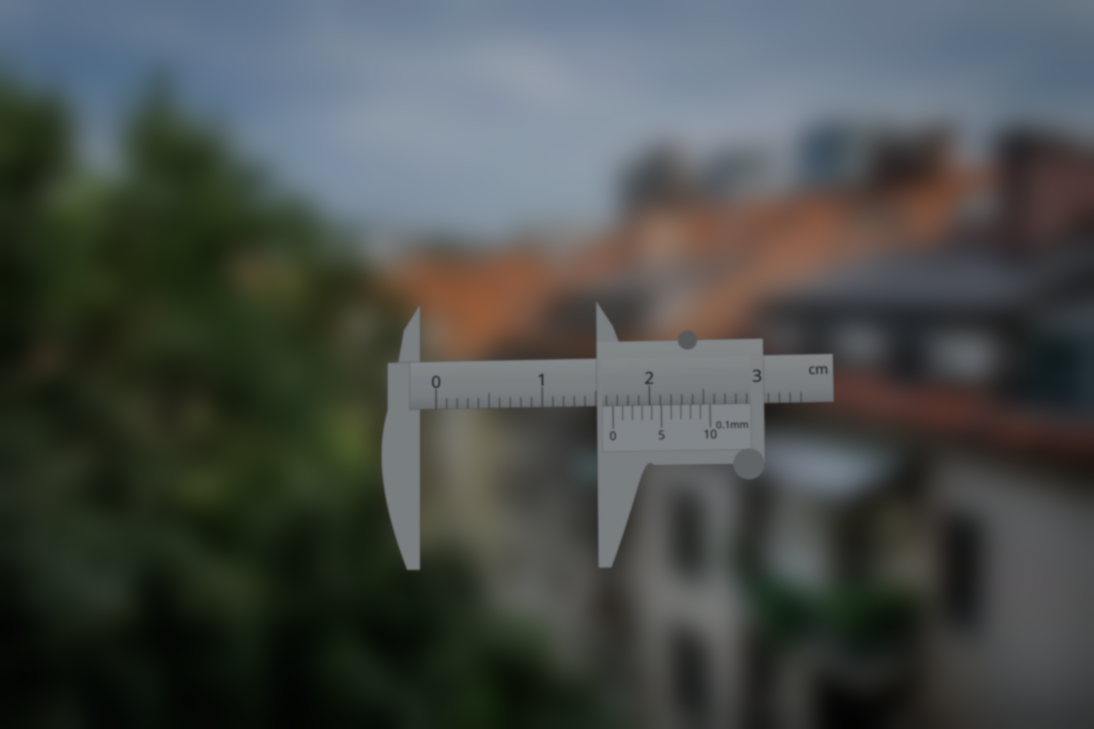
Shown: 16.6 mm
